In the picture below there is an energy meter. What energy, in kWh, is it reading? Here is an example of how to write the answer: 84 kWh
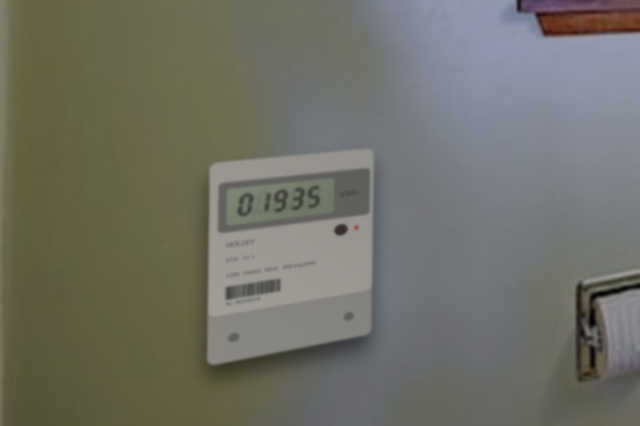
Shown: 1935 kWh
